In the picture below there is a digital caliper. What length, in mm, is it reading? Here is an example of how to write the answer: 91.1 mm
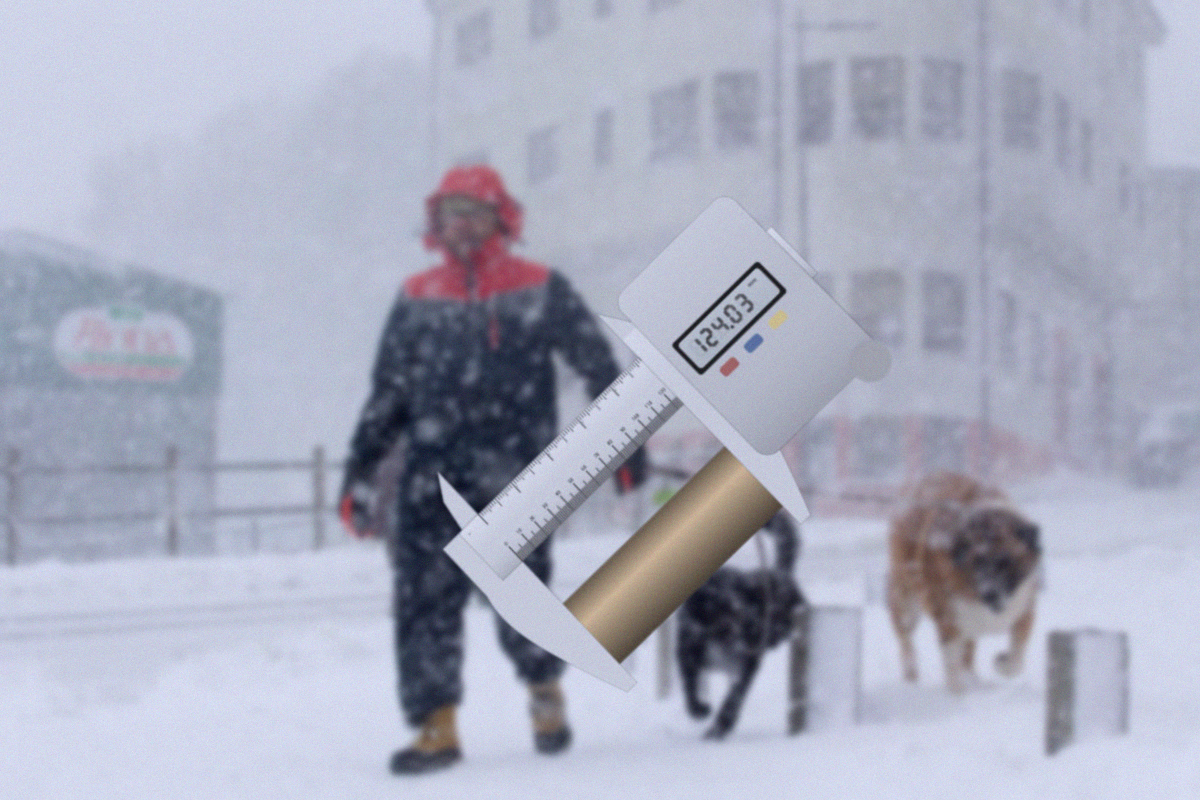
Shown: 124.03 mm
